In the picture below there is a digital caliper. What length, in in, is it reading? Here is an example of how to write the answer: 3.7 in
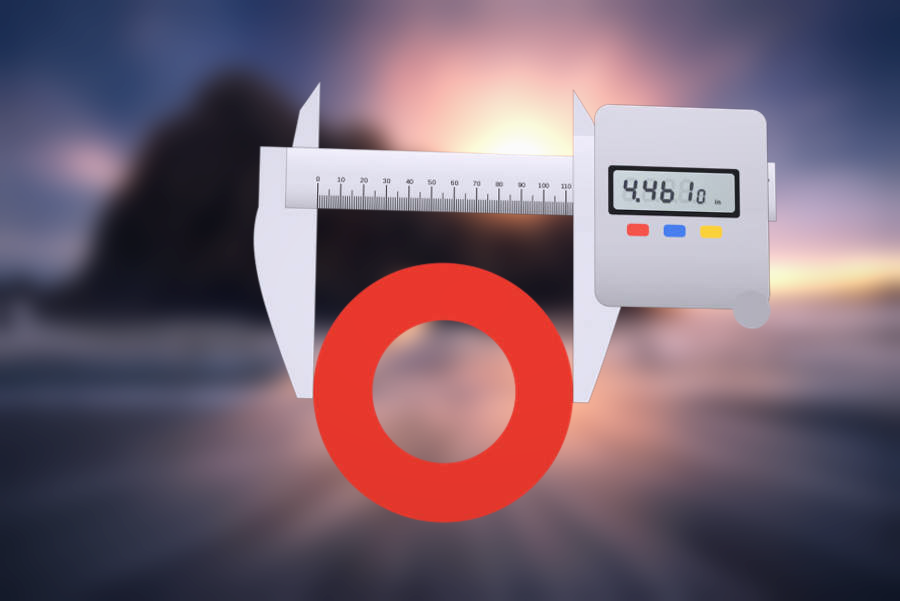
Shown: 4.4610 in
